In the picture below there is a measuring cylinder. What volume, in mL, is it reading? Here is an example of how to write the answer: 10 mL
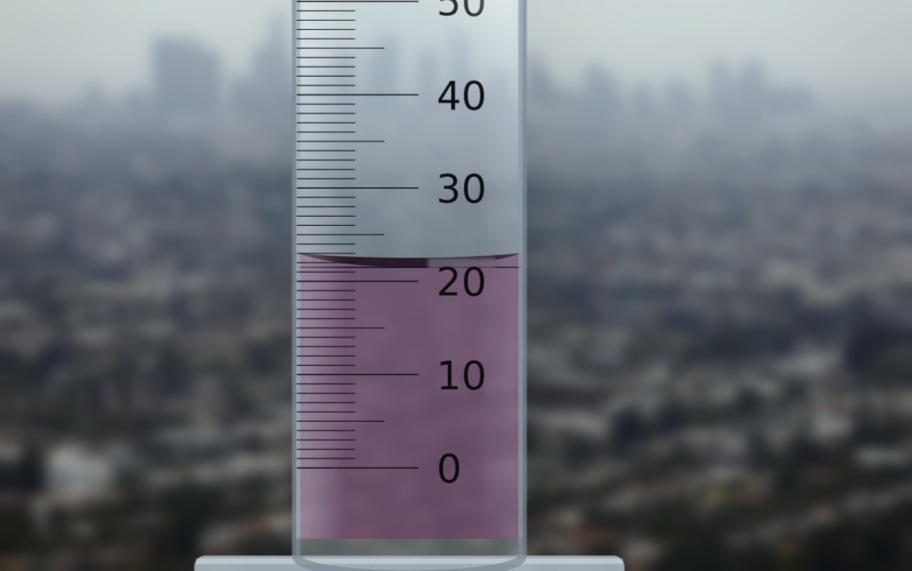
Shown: 21.5 mL
